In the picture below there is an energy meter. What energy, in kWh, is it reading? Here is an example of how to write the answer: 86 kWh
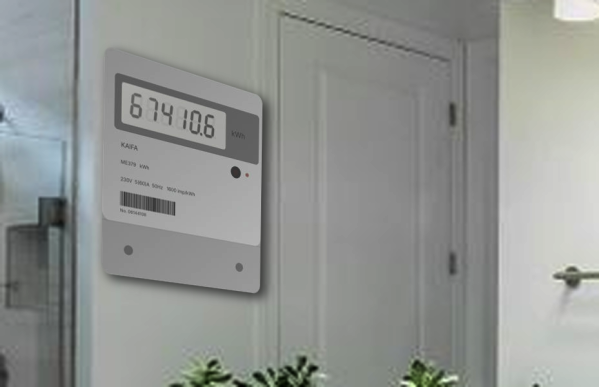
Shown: 67410.6 kWh
